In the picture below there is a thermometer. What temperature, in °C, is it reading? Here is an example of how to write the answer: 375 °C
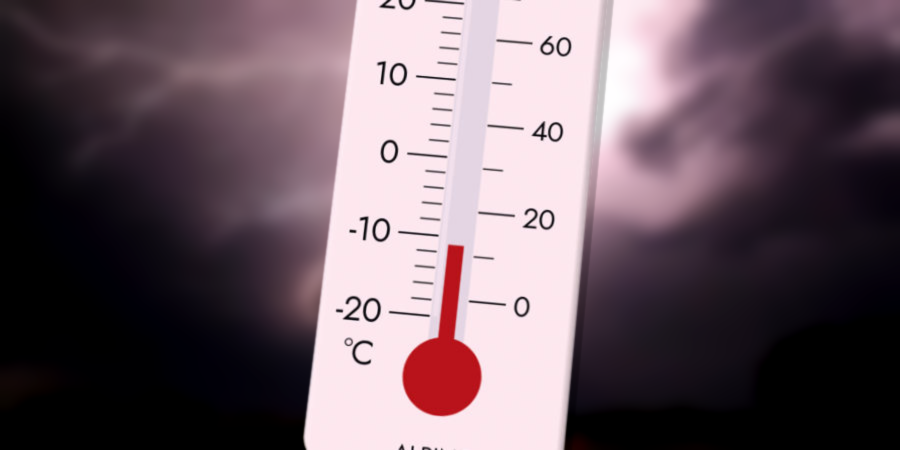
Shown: -11 °C
